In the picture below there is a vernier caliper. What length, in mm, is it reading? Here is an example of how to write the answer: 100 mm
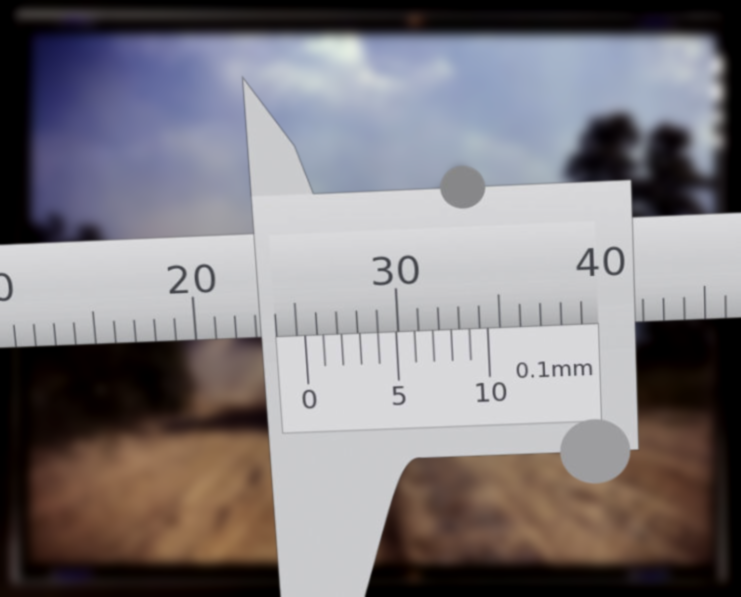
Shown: 25.4 mm
